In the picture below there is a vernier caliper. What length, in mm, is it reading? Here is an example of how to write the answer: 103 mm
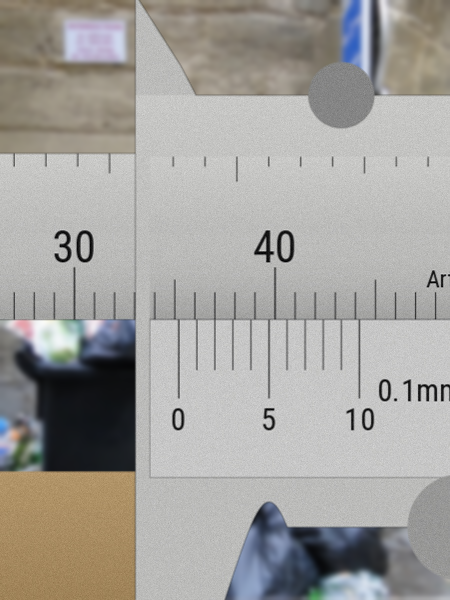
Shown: 35.2 mm
